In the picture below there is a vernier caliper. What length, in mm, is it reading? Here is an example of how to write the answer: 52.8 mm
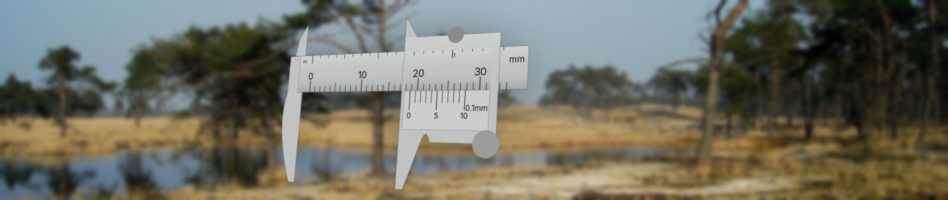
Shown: 18.8 mm
